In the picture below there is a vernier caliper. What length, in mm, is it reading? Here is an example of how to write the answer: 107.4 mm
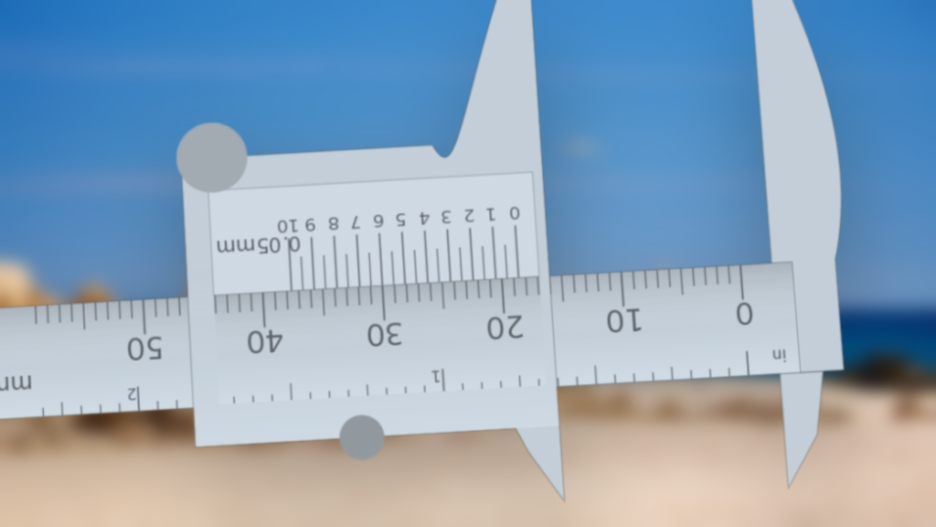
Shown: 18.6 mm
